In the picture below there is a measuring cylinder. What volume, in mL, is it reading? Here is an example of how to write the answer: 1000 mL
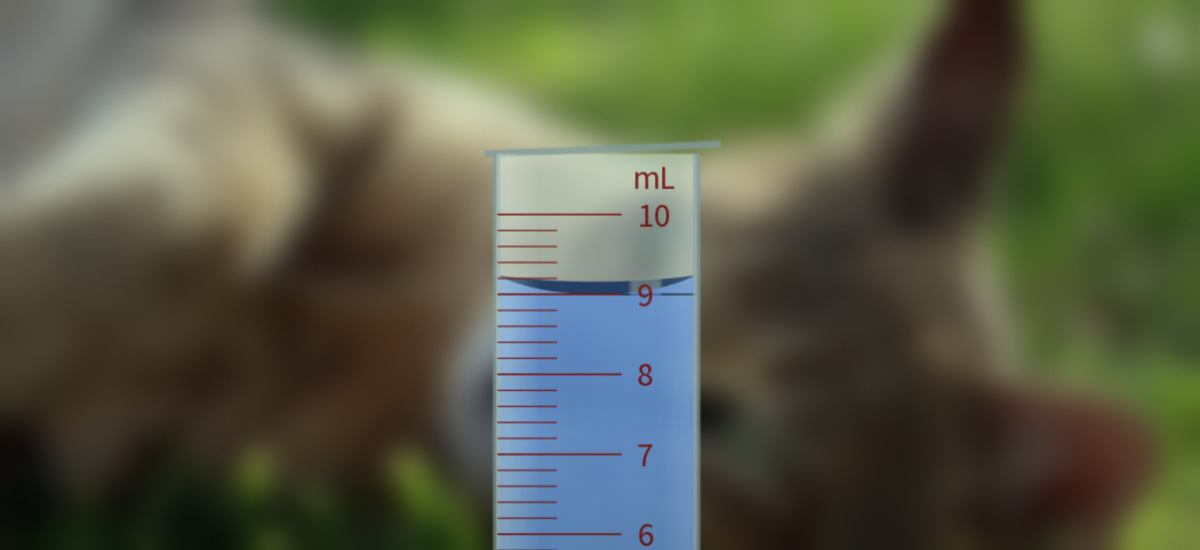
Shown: 9 mL
